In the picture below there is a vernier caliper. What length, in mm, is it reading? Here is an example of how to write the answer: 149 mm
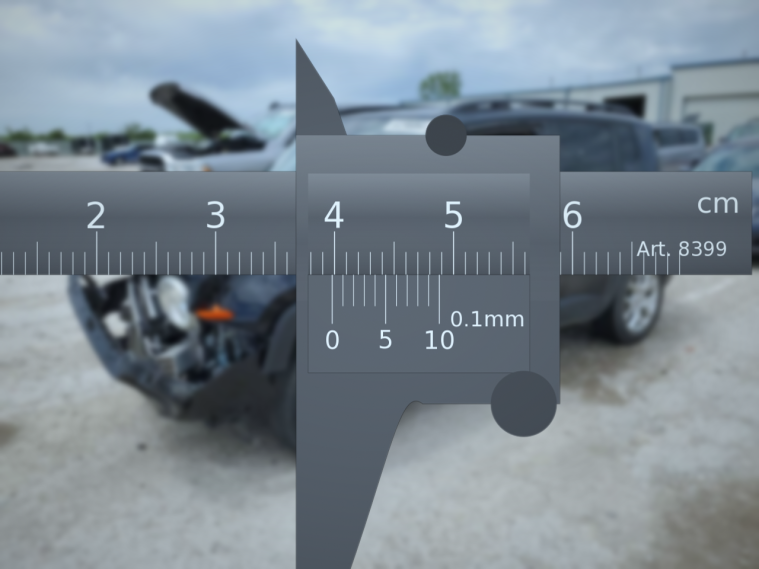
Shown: 39.8 mm
